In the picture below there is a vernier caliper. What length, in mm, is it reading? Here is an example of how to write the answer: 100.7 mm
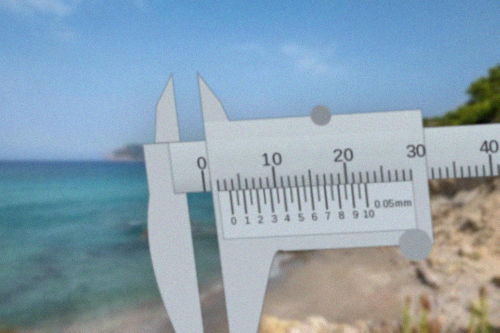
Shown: 3.6 mm
